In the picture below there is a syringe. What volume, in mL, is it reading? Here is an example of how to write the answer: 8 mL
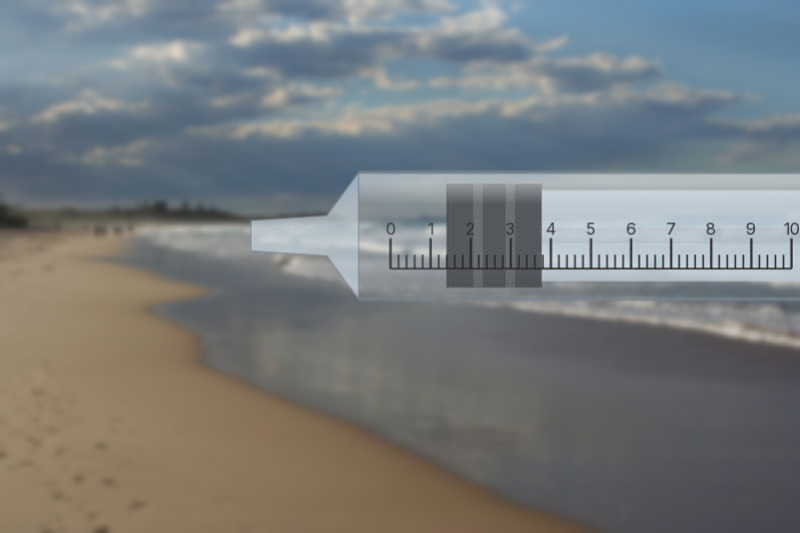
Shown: 1.4 mL
